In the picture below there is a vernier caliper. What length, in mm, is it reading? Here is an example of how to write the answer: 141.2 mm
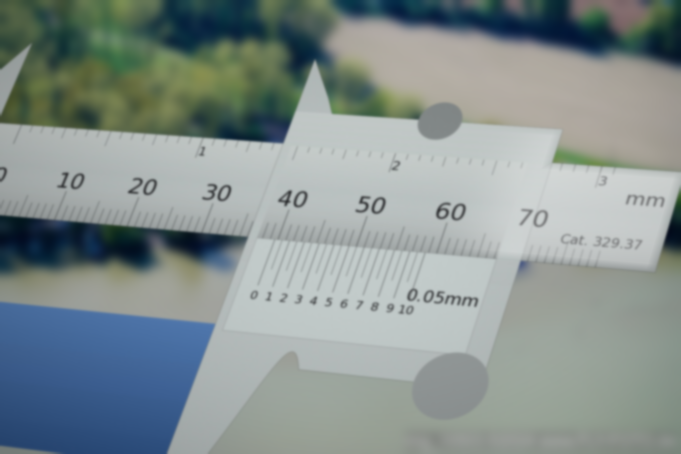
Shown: 39.6 mm
